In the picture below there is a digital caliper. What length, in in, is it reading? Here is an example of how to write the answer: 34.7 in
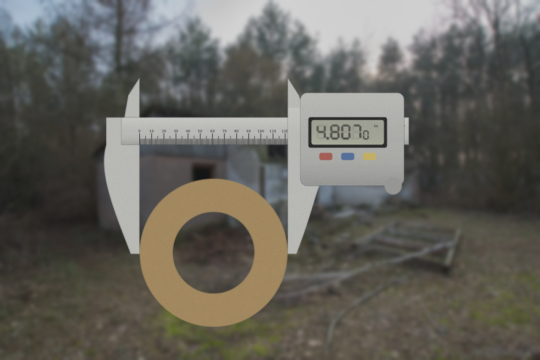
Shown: 4.8070 in
